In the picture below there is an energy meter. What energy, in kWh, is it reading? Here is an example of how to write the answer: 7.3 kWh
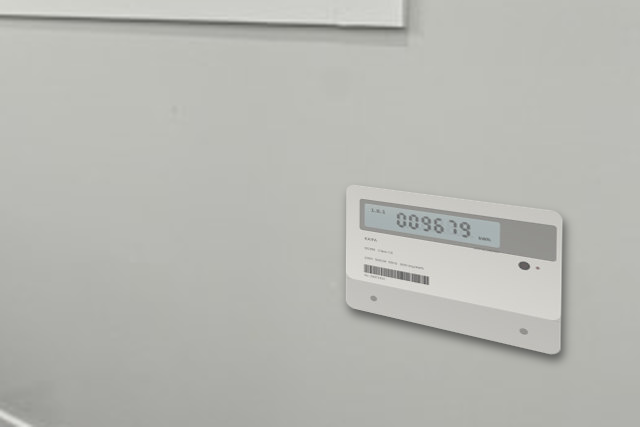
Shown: 9679 kWh
